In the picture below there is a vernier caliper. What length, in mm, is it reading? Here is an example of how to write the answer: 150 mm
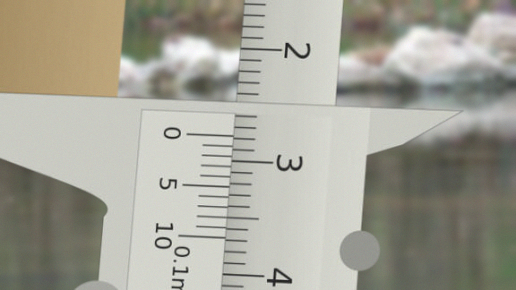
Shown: 27.8 mm
